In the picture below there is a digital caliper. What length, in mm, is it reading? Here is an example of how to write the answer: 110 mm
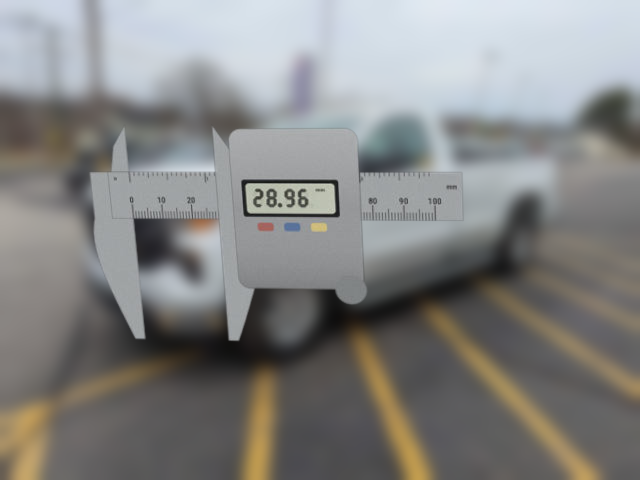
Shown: 28.96 mm
